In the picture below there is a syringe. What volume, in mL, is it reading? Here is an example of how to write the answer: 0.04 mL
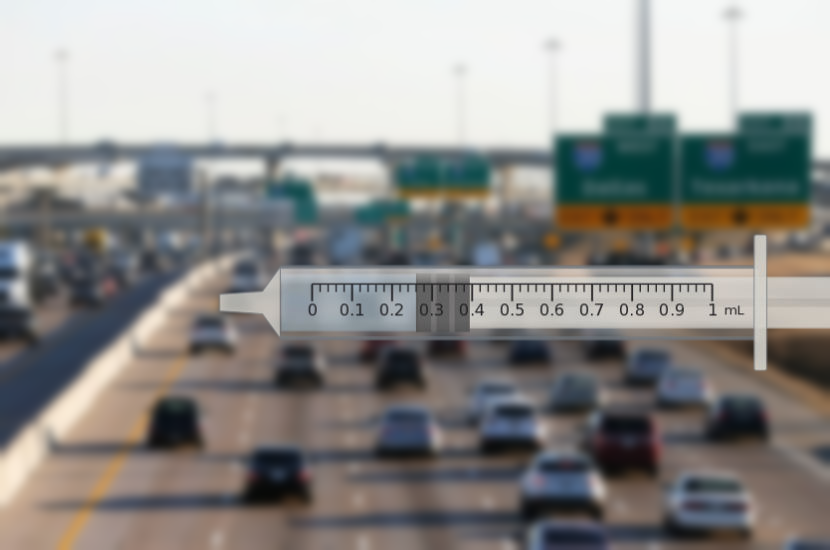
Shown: 0.26 mL
